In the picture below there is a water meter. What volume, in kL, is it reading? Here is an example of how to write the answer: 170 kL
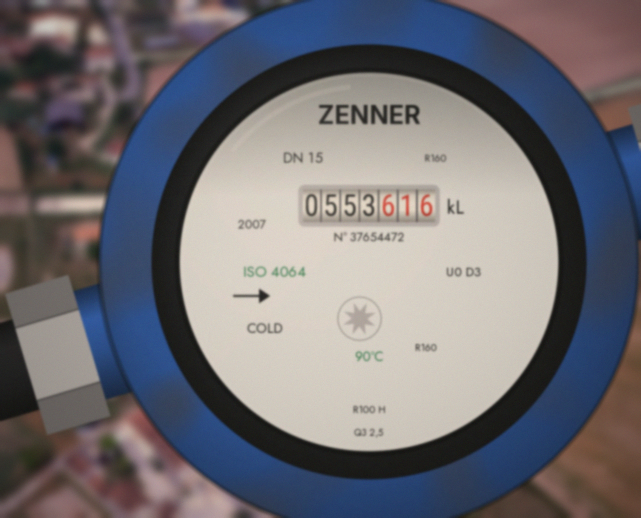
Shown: 553.616 kL
